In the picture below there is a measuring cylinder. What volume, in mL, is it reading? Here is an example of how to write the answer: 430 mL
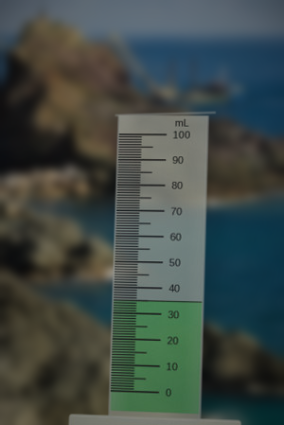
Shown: 35 mL
